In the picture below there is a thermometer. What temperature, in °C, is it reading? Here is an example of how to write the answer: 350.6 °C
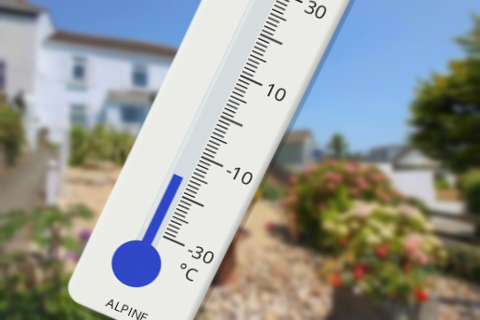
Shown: -16 °C
